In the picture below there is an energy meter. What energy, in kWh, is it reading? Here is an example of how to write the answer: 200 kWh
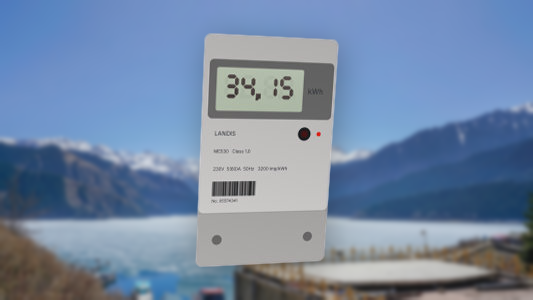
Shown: 34.15 kWh
